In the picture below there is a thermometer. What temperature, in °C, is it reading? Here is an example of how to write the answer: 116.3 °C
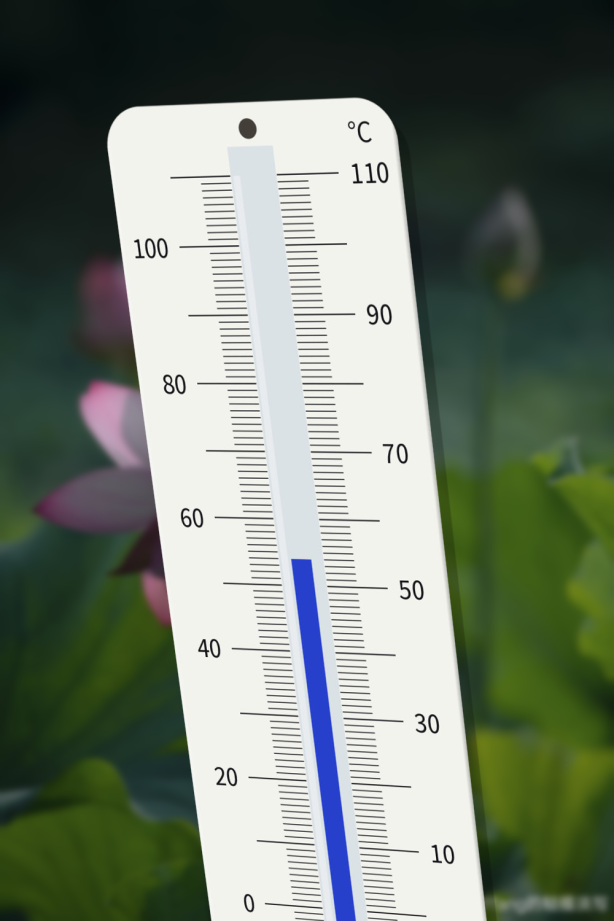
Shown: 54 °C
